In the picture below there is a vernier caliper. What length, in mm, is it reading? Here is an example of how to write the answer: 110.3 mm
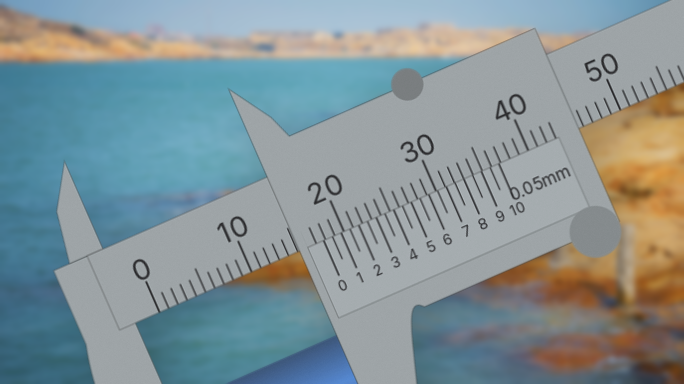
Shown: 17.8 mm
